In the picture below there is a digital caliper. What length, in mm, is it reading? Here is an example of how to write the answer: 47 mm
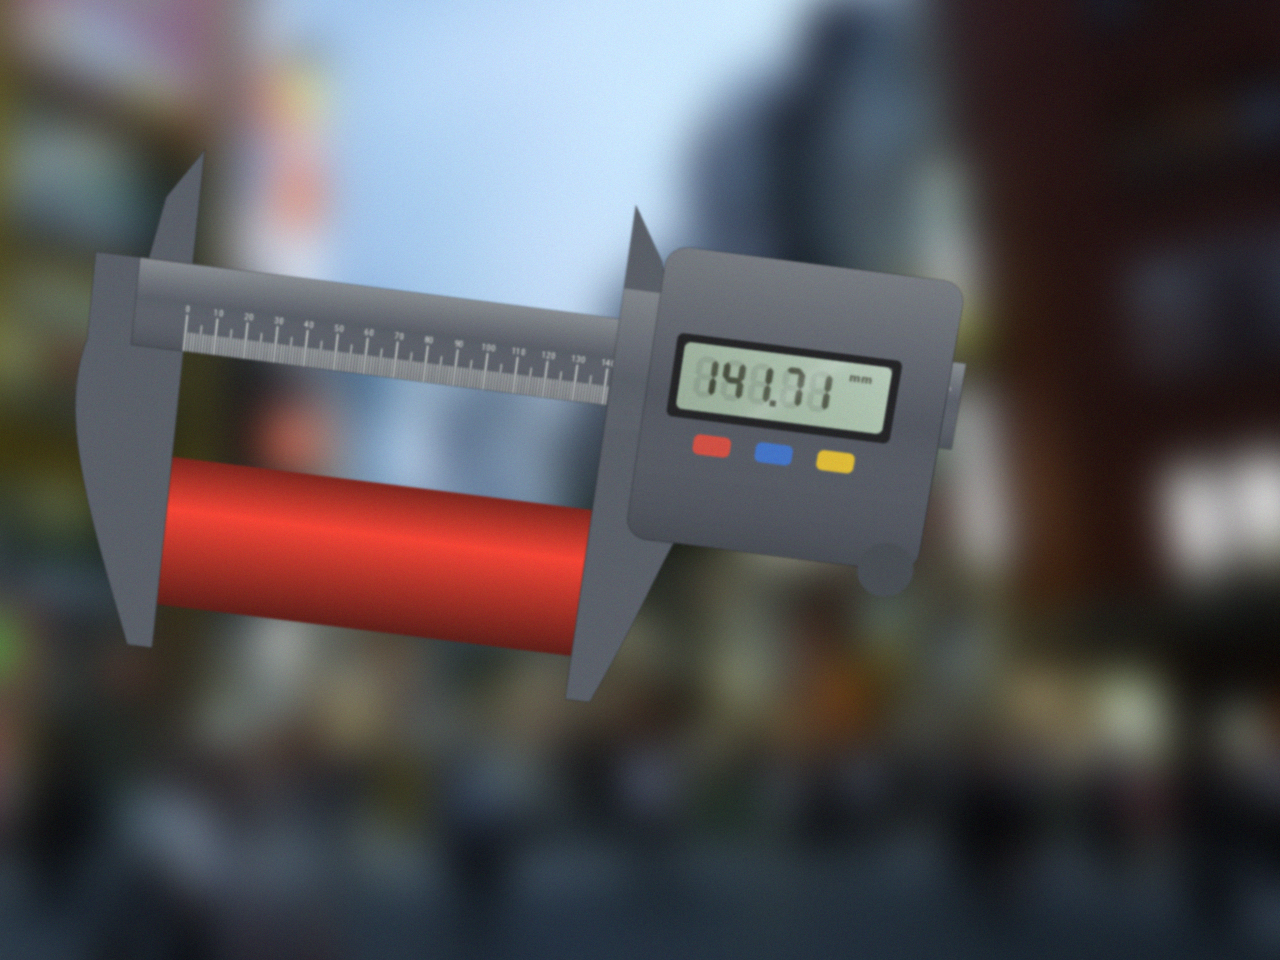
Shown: 141.71 mm
